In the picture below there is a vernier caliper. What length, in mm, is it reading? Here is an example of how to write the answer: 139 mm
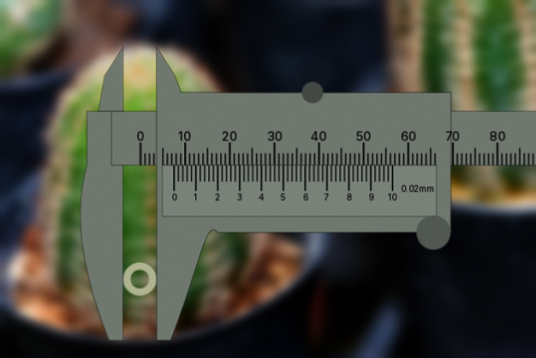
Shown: 7.5 mm
